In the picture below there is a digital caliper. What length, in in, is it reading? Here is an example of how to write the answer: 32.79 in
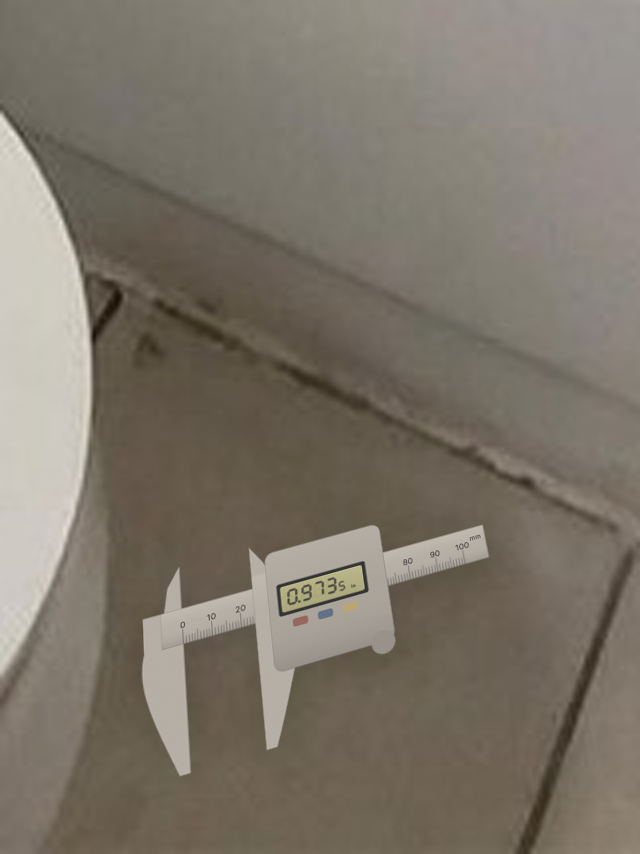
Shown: 0.9735 in
